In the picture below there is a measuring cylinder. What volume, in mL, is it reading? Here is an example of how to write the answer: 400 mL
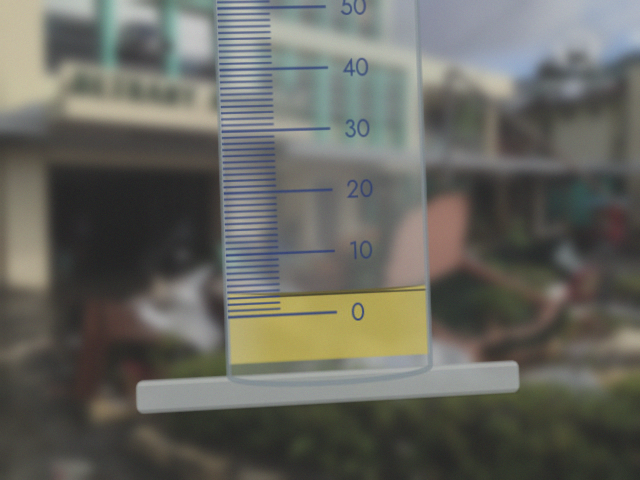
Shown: 3 mL
